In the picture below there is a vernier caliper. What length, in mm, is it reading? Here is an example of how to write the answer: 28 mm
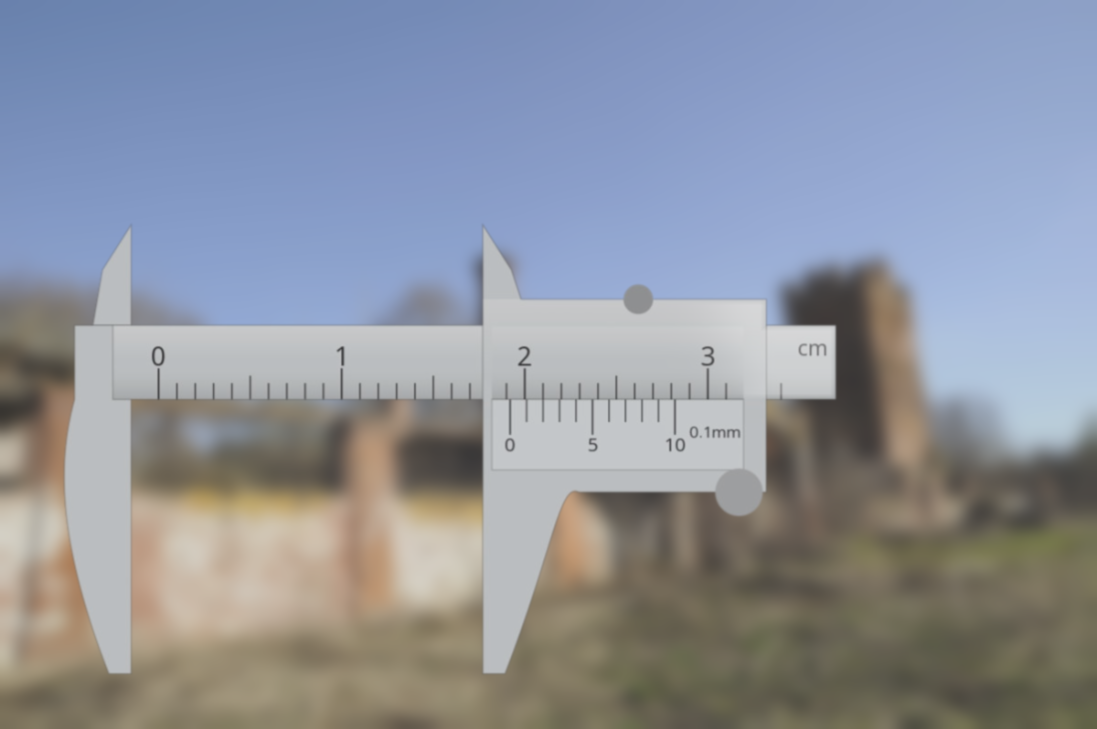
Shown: 19.2 mm
